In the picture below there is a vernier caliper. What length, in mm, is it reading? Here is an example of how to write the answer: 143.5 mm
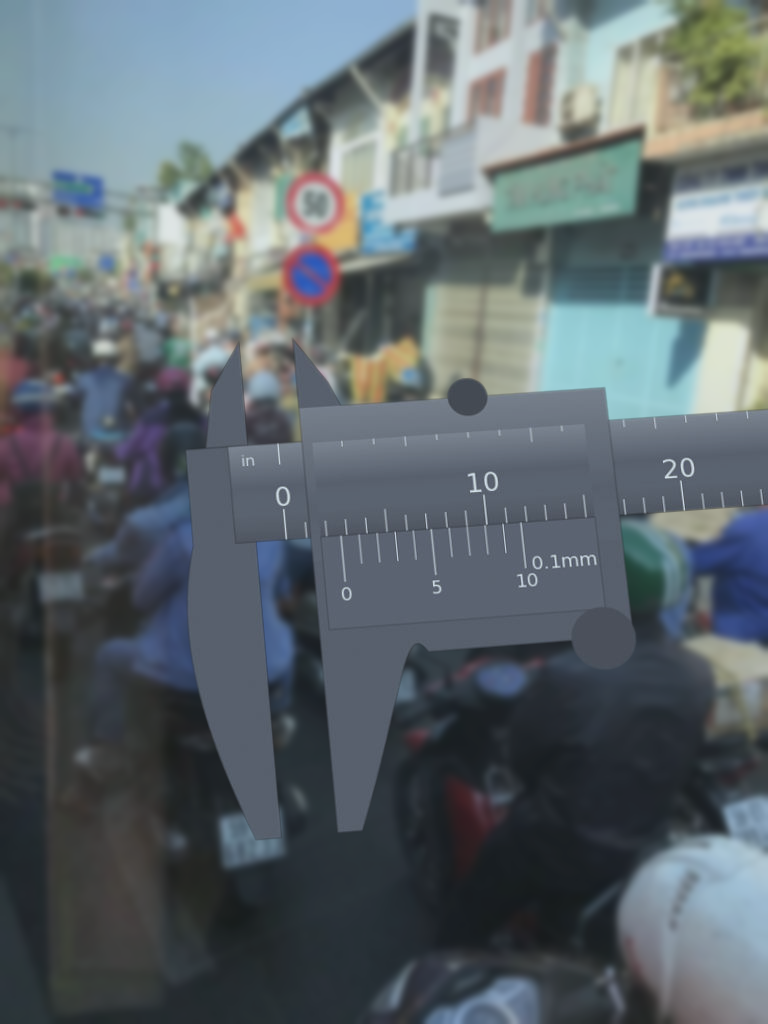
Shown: 2.7 mm
